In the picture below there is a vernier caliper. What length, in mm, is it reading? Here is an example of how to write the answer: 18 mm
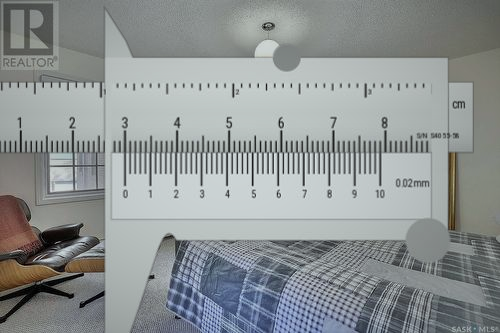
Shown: 30.0 mm
